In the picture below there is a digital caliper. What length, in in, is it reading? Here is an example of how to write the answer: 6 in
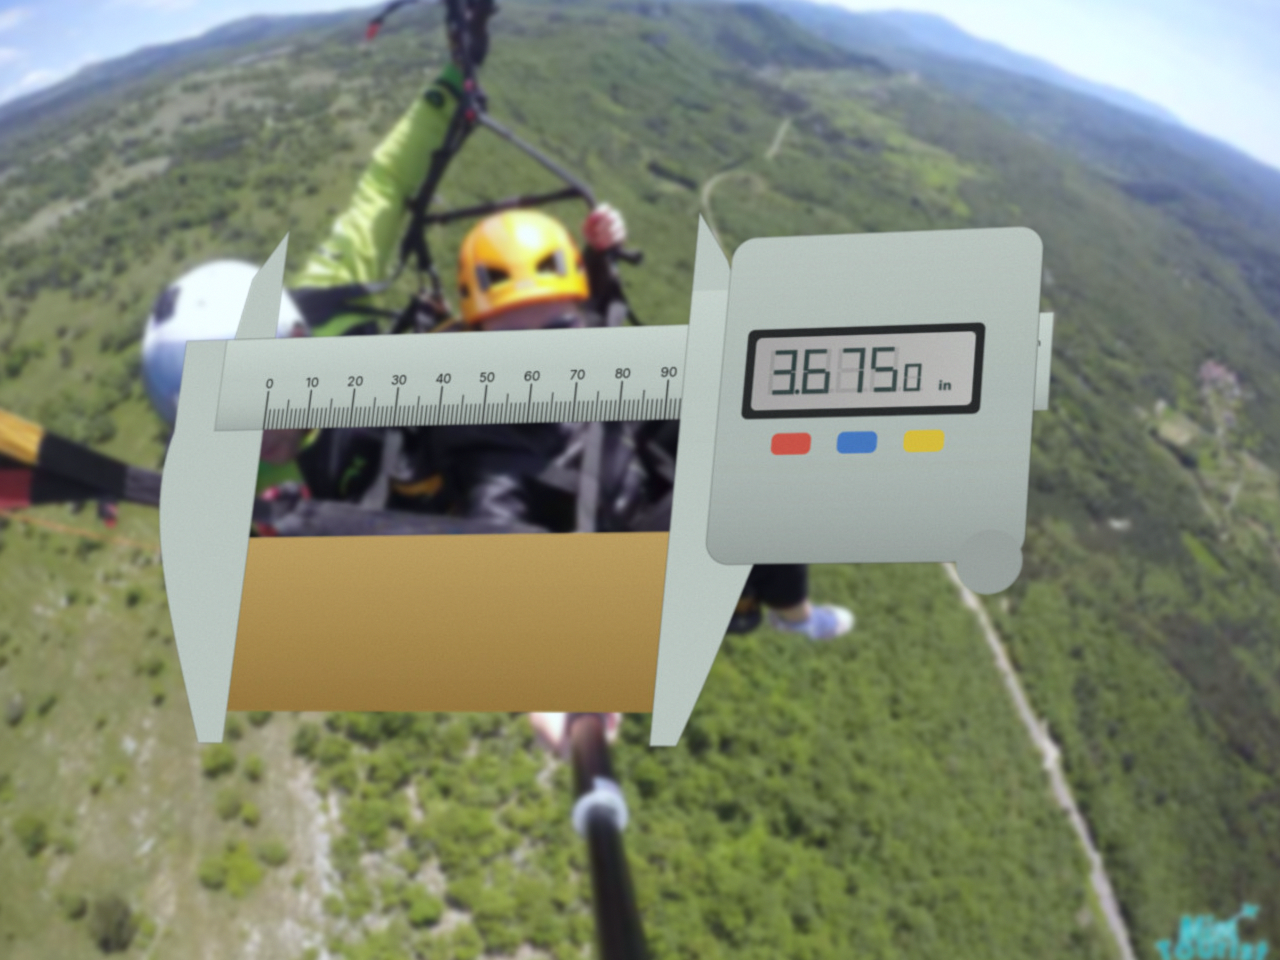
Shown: 3.6750 in
